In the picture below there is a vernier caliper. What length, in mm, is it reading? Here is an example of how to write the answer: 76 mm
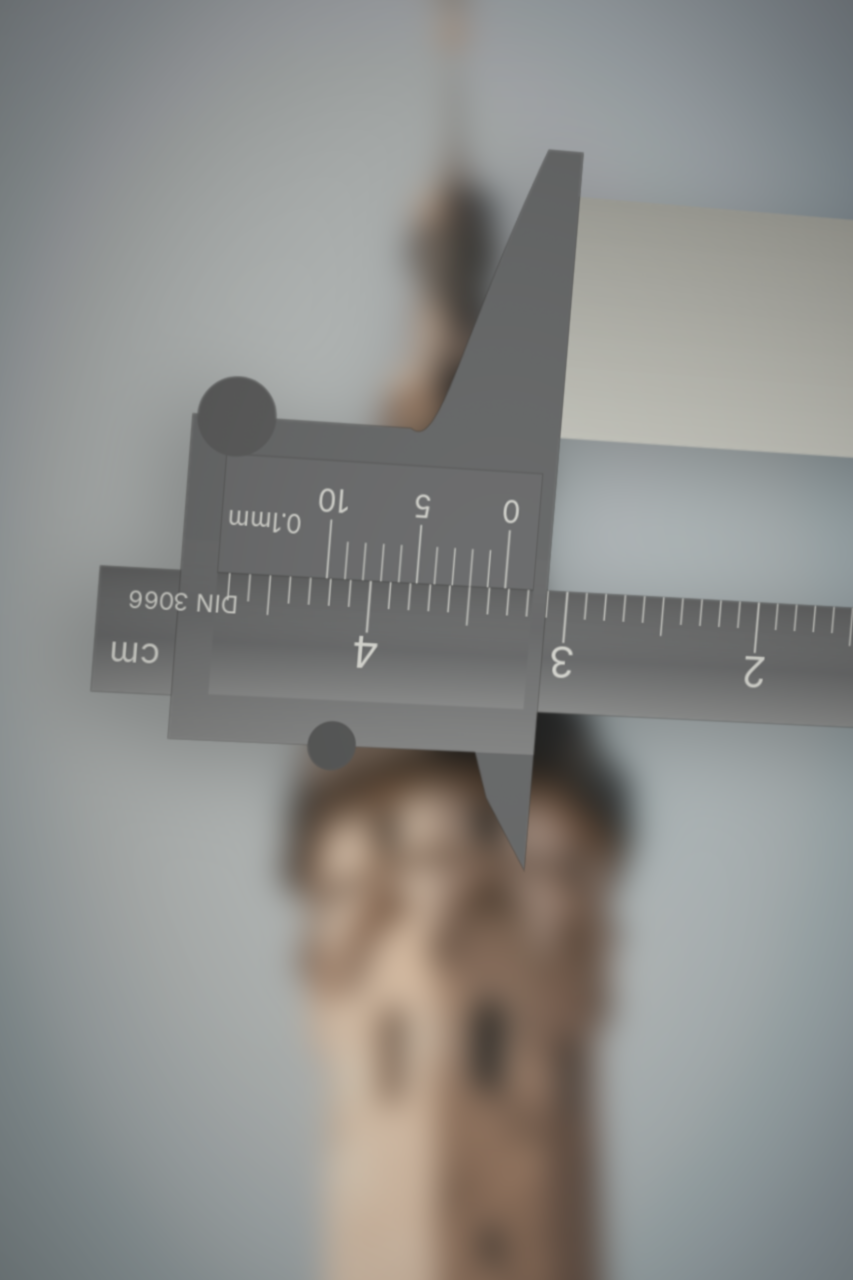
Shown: 33.2 mm
